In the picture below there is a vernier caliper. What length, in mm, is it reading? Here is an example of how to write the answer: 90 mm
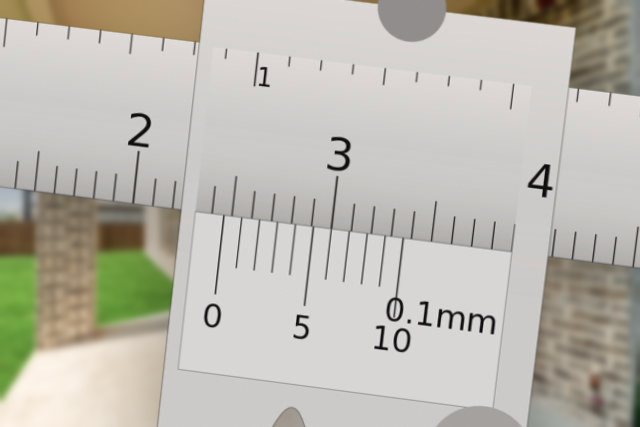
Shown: 24.6 mm
